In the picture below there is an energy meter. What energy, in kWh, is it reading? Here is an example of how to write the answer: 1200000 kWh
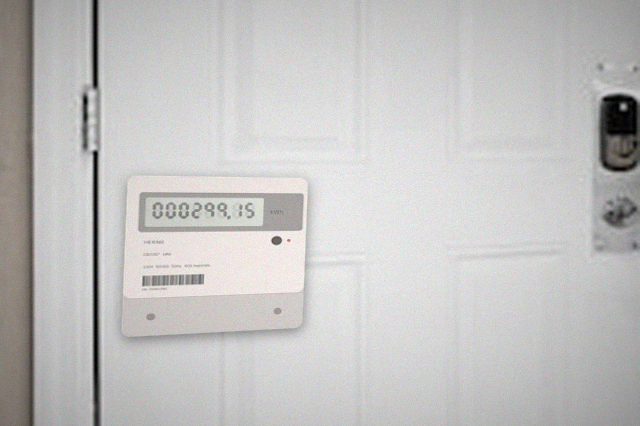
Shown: 299.15 kWh
